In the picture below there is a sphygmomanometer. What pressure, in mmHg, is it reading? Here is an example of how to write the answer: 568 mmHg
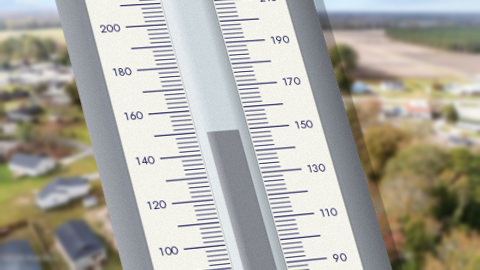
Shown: 150 mmHg
